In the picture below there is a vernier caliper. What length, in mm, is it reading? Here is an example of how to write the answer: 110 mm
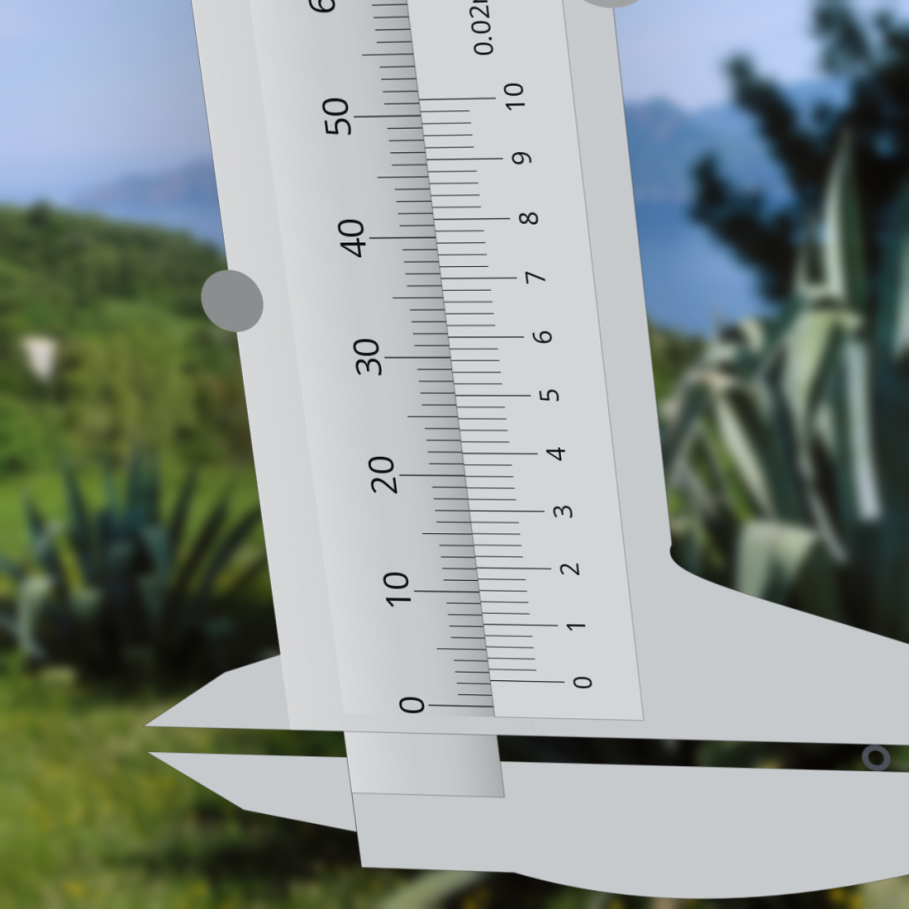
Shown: 2.3 mm
